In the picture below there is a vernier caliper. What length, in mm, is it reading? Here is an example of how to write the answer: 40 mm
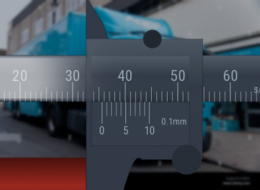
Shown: 35.6 mm
